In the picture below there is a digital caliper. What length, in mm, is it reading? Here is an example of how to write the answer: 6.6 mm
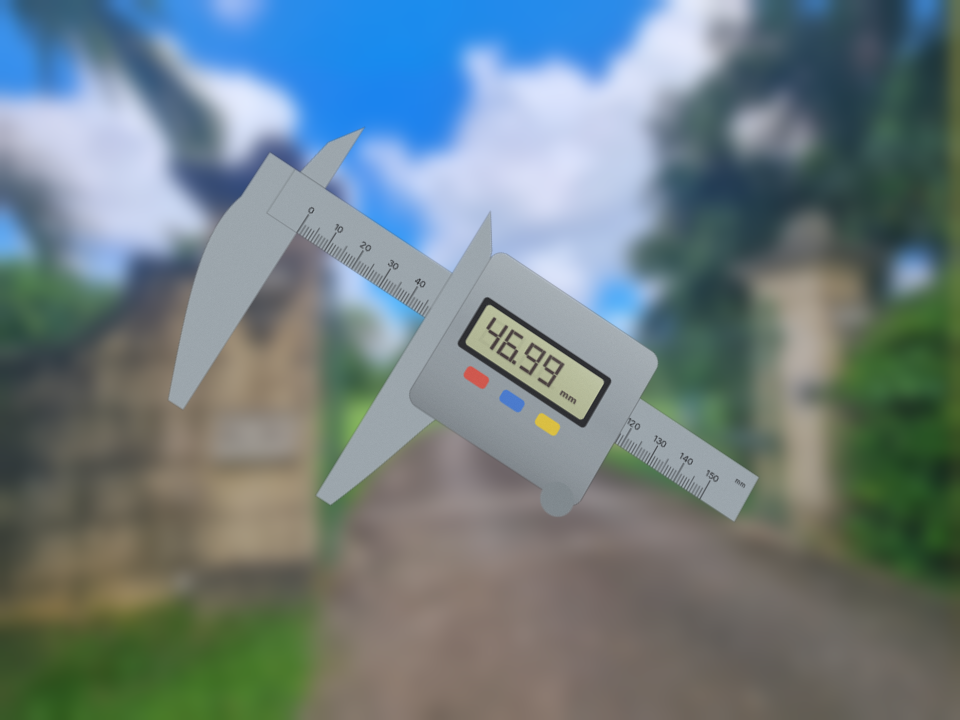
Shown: 46.99 mm
